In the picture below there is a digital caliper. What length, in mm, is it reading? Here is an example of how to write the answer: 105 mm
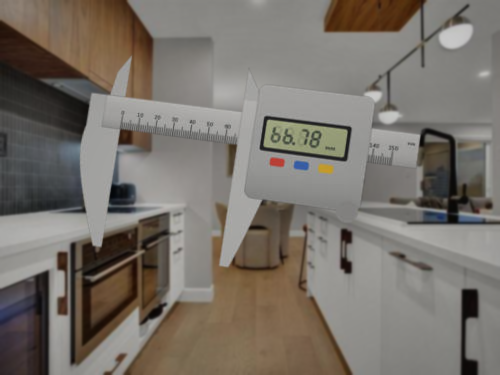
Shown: 66.78 mm
